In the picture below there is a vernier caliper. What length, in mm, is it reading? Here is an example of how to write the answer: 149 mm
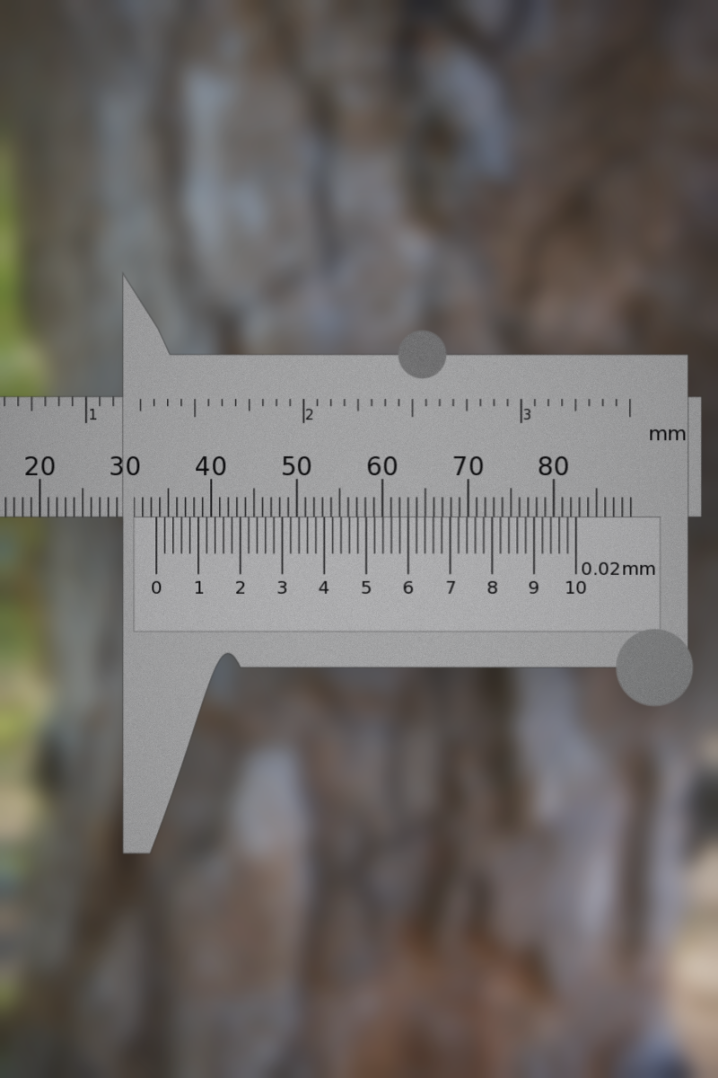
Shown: 33.6 mm
